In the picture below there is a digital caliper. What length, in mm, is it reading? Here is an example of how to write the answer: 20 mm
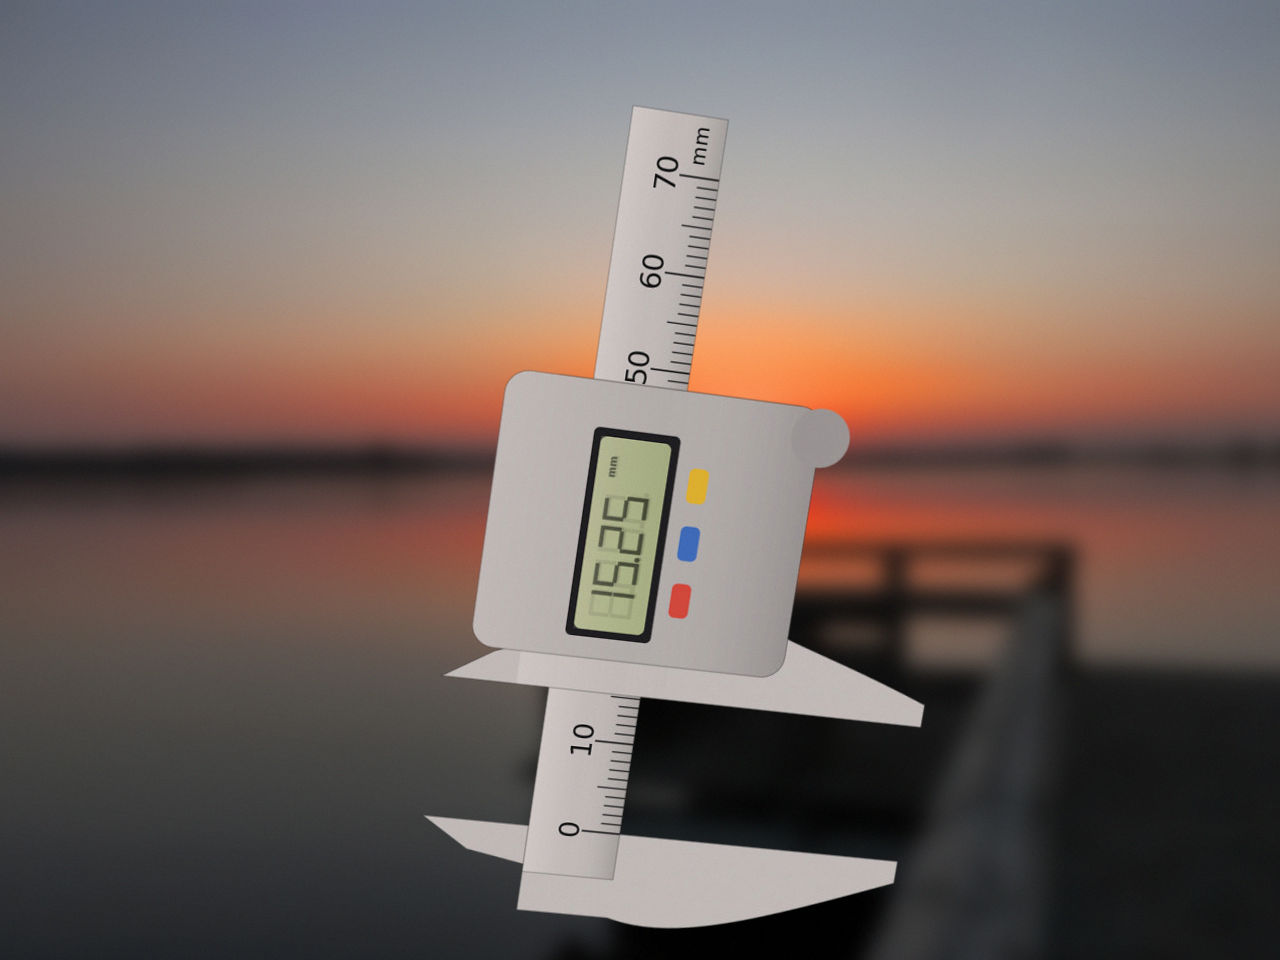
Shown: 15.25 mm
